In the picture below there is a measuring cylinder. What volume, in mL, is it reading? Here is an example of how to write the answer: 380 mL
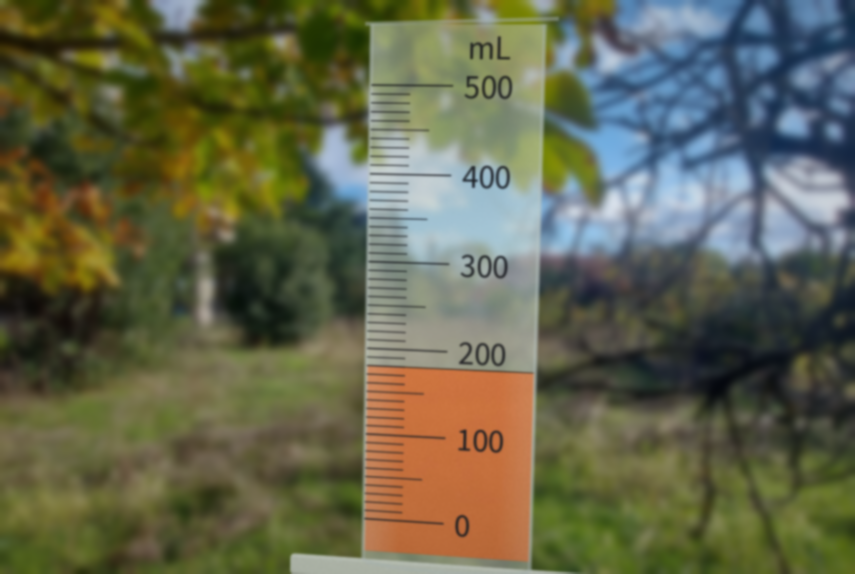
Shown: 180 mL
